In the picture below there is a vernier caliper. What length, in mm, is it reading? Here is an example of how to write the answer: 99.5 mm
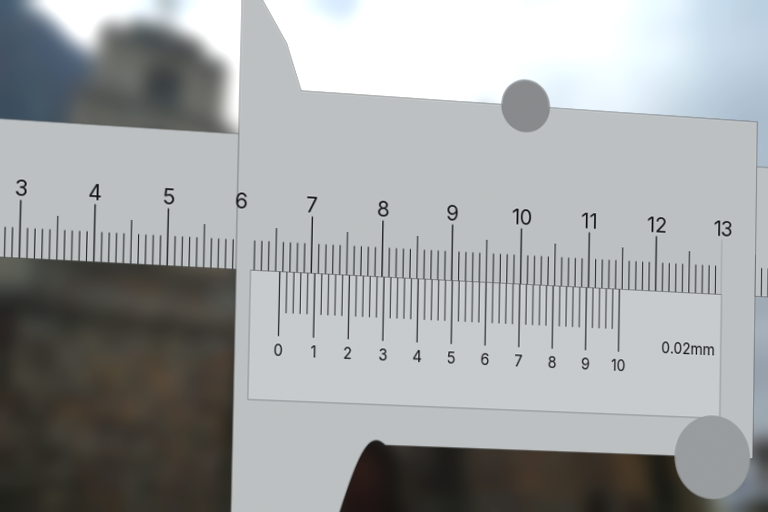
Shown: 65.6 mm
